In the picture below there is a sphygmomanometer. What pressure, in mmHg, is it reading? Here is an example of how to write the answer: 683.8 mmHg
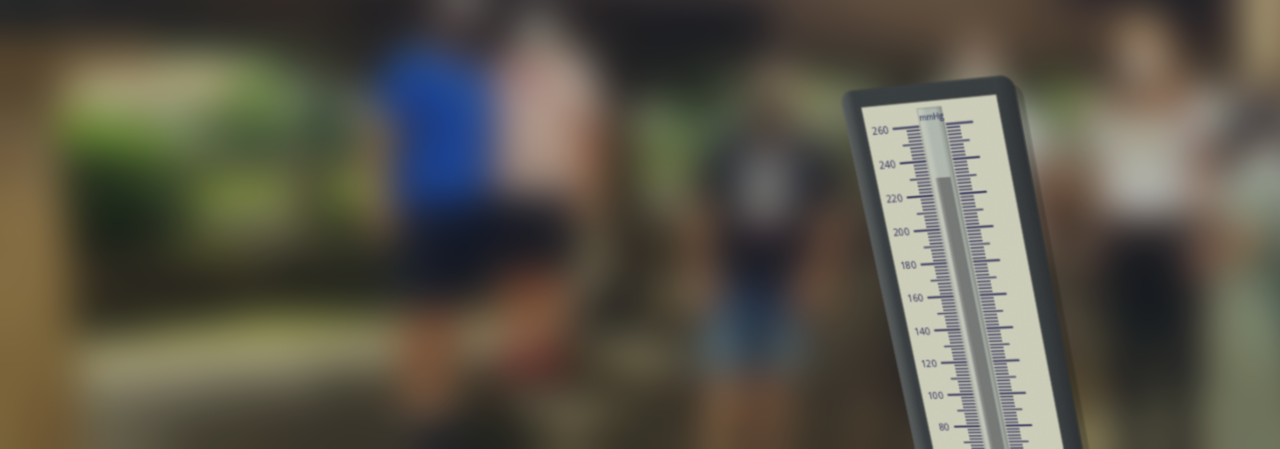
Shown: 230 mmHg
